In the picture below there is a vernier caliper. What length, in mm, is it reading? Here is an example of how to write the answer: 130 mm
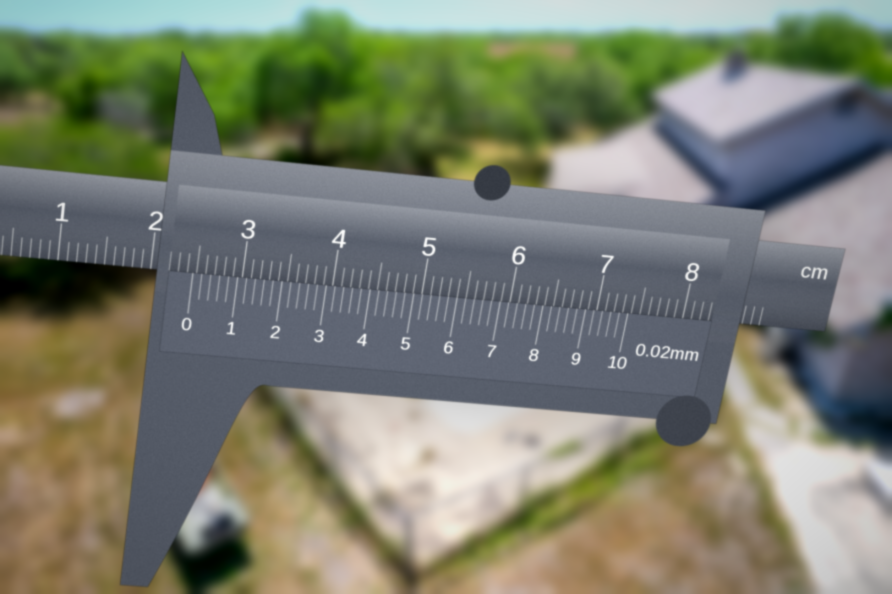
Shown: 24.6 mm
